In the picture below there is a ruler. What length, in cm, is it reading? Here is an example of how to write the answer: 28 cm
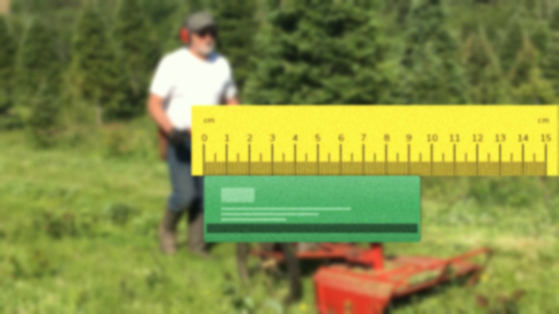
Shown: 9.5 cm
